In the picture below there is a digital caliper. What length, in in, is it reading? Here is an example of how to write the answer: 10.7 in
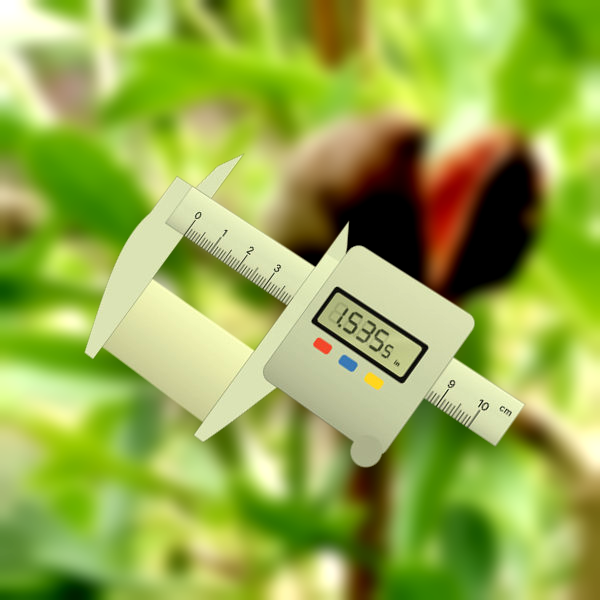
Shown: 1.5355 in
